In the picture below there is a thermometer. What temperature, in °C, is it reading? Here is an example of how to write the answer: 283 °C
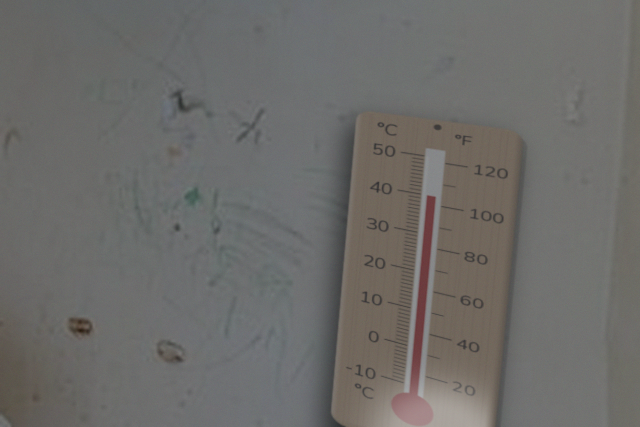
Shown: 40 °C
